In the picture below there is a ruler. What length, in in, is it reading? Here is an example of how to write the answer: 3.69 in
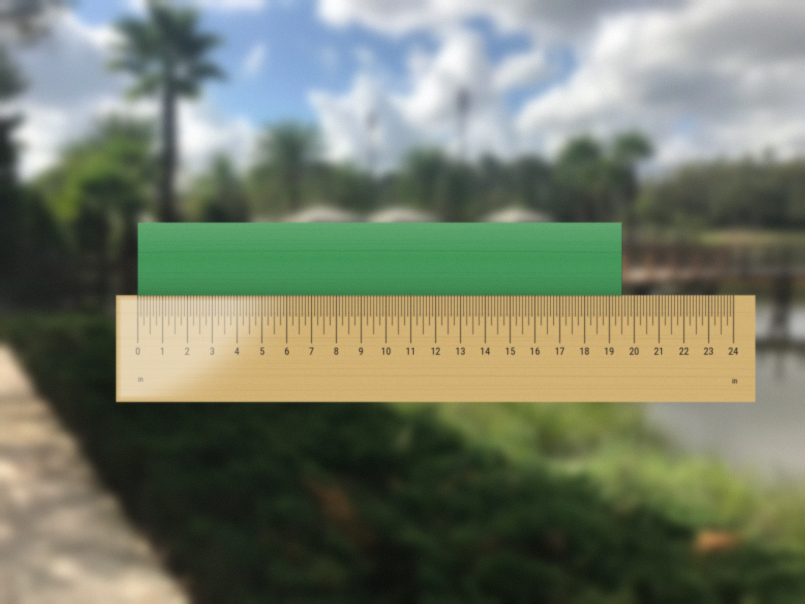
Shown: 19.5 in
